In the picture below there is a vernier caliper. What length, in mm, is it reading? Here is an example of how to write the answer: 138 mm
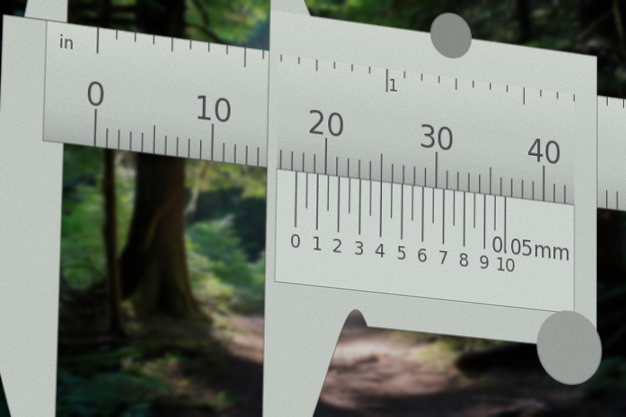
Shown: 17.4 mm
